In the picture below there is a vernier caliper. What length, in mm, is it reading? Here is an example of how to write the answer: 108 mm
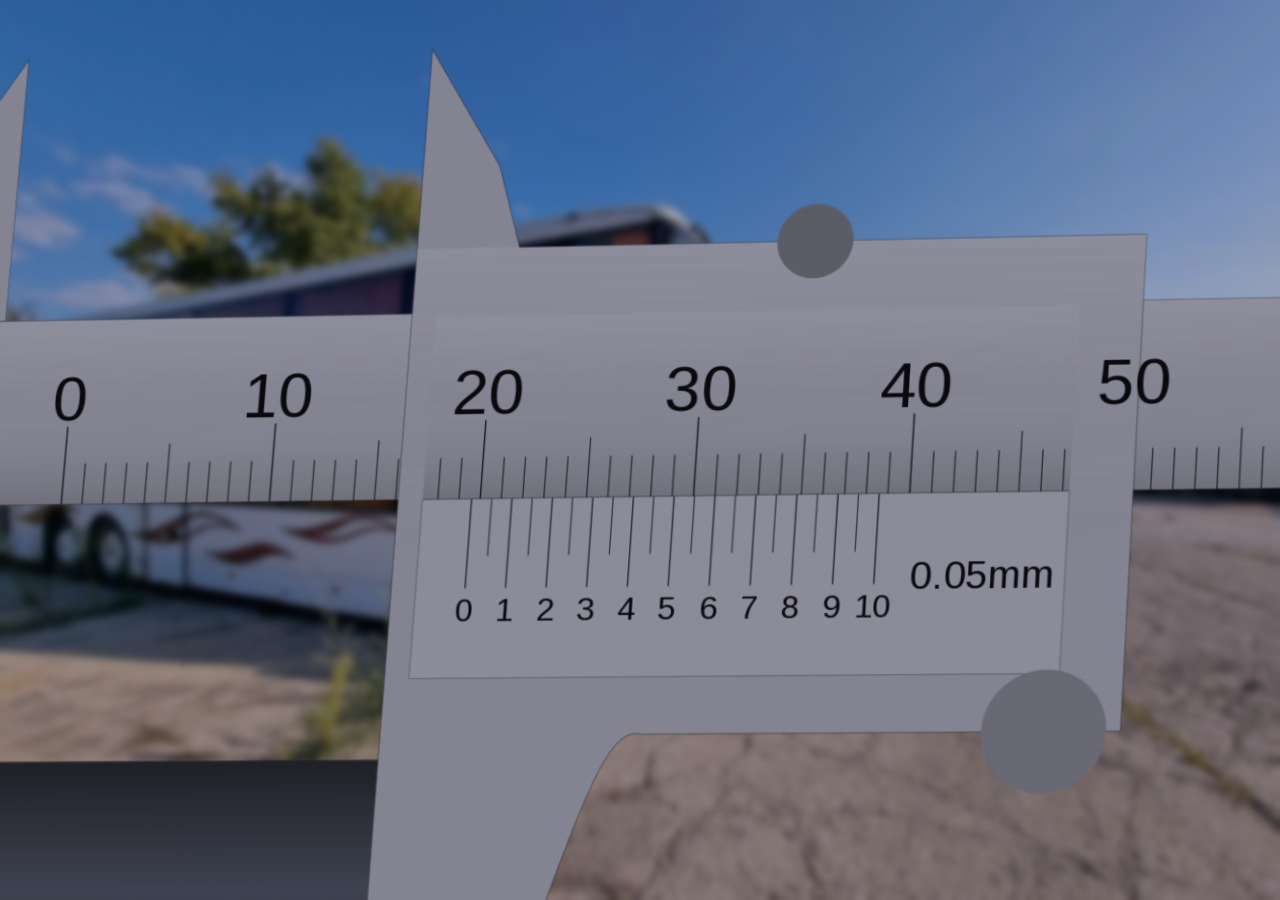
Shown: 19.6 mm
